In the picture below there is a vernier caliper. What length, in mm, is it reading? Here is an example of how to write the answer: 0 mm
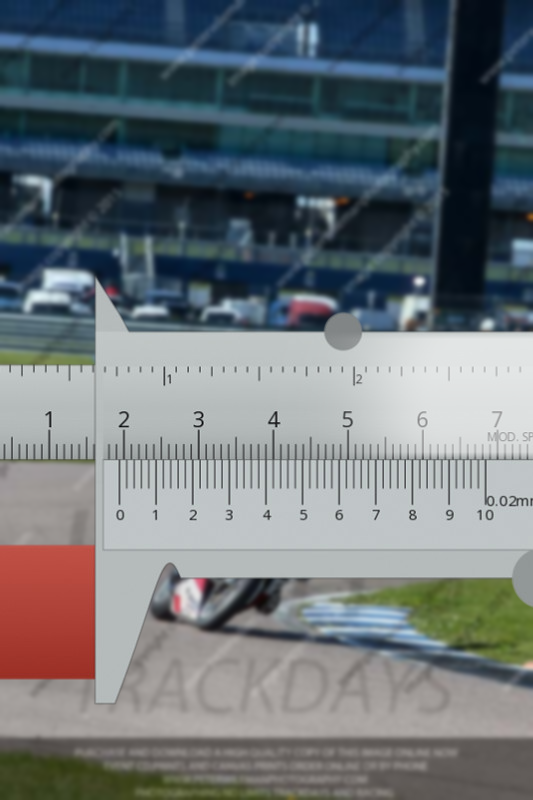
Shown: 19.4 mm
